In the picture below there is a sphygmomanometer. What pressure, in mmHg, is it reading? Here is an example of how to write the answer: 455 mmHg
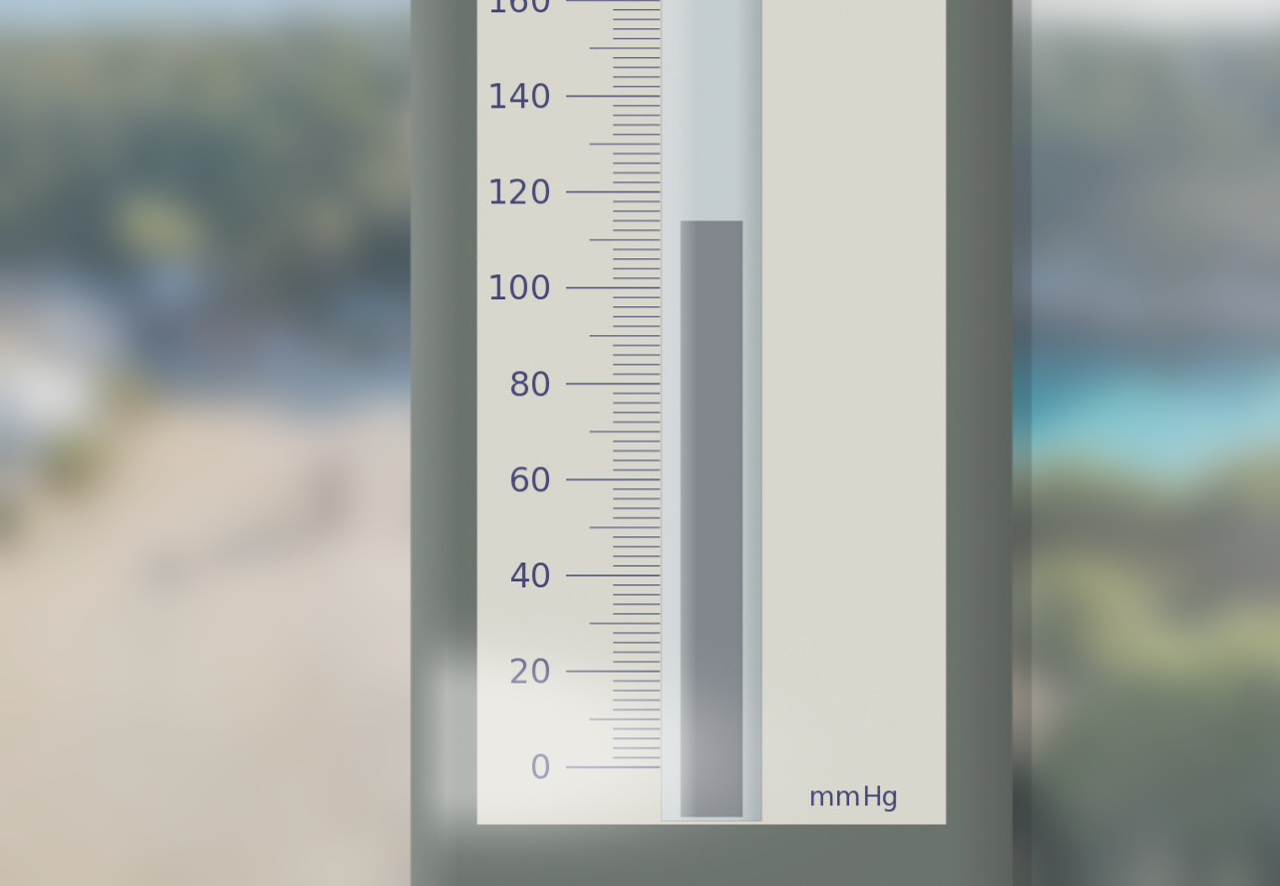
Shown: 114 mmHg
